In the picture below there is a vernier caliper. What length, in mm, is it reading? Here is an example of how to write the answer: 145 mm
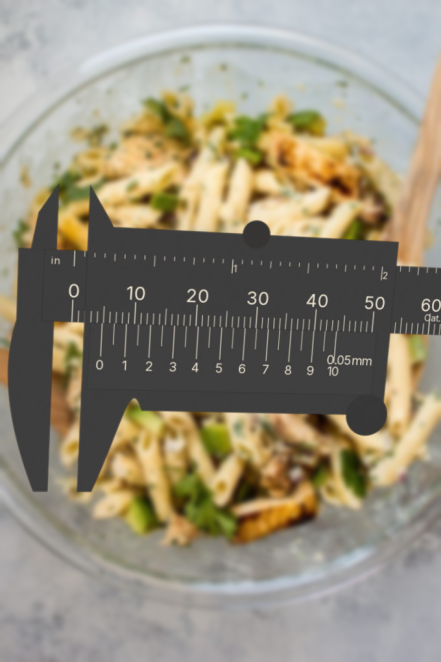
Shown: 4.8 mm
